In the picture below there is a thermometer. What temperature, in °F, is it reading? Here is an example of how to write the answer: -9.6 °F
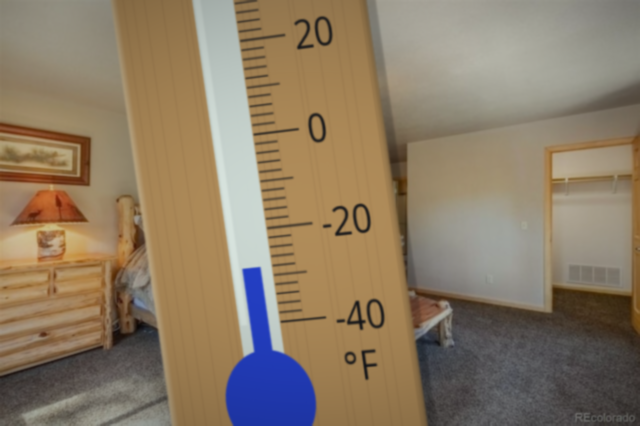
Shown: -28 °F
